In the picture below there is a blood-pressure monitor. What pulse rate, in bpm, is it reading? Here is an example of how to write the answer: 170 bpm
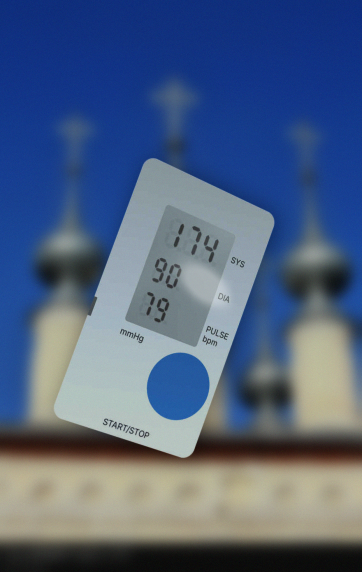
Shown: 79 bpm
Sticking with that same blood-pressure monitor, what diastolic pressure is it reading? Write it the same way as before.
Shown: 90 mmHg
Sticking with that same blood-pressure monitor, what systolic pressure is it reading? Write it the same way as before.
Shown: 174 mmHg
